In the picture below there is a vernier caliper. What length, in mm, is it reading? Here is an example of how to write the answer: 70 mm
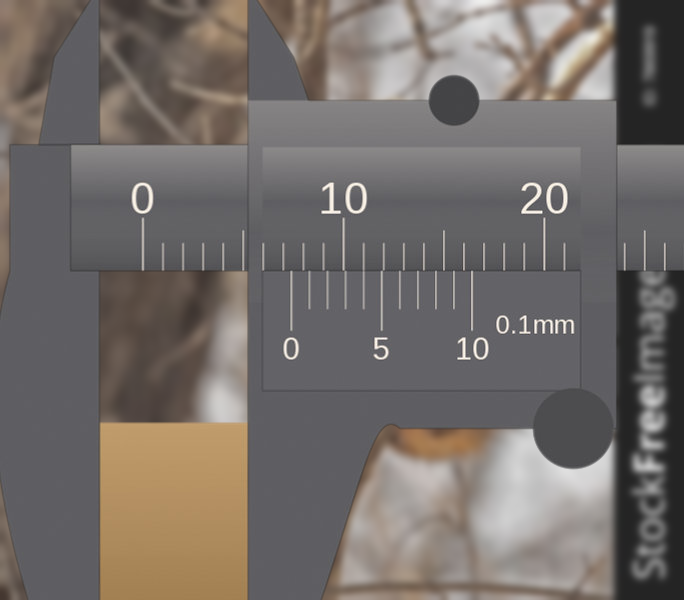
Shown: 7.4 mm
